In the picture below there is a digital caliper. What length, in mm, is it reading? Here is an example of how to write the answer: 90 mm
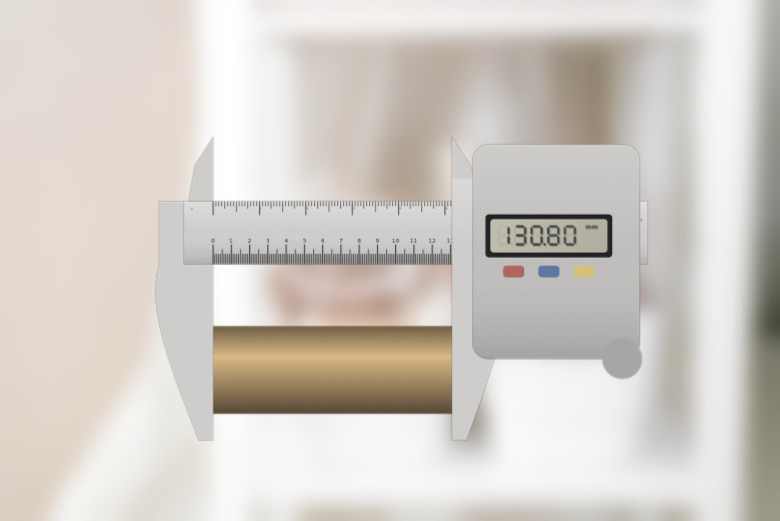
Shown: 130.80 mm
